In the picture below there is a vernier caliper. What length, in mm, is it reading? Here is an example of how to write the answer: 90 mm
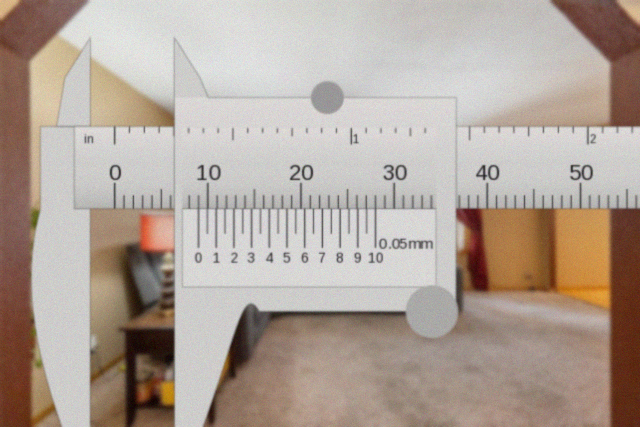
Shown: 9.0 mm
